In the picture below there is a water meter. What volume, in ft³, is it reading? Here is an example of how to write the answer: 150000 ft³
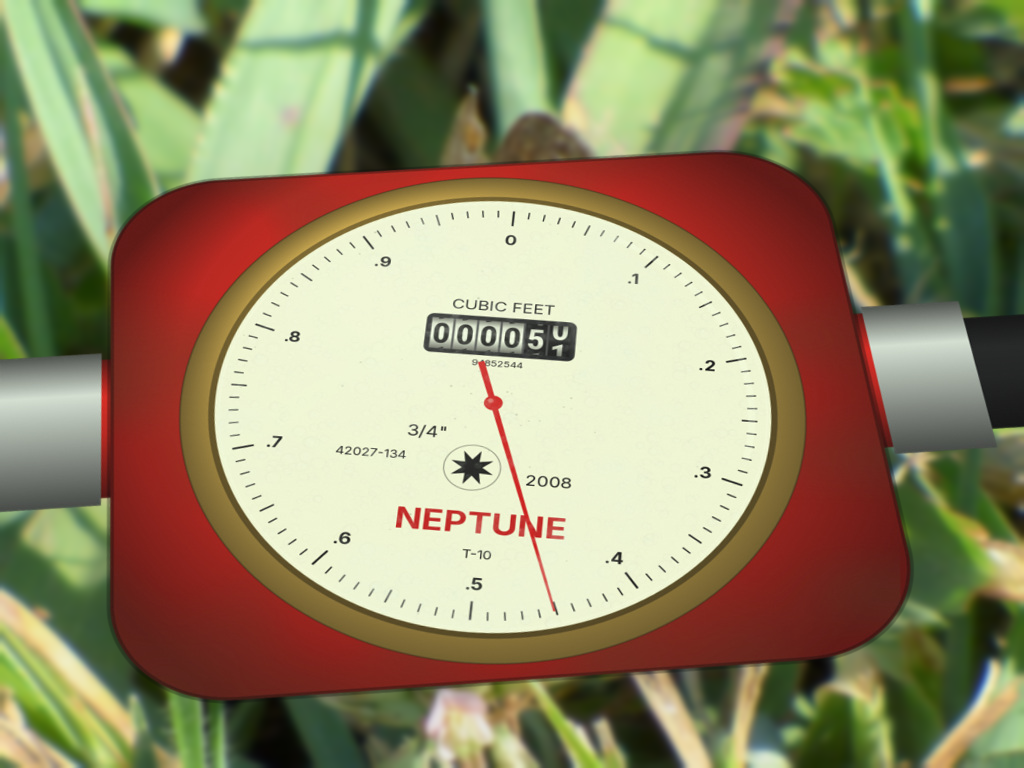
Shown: 50.45 ft³
